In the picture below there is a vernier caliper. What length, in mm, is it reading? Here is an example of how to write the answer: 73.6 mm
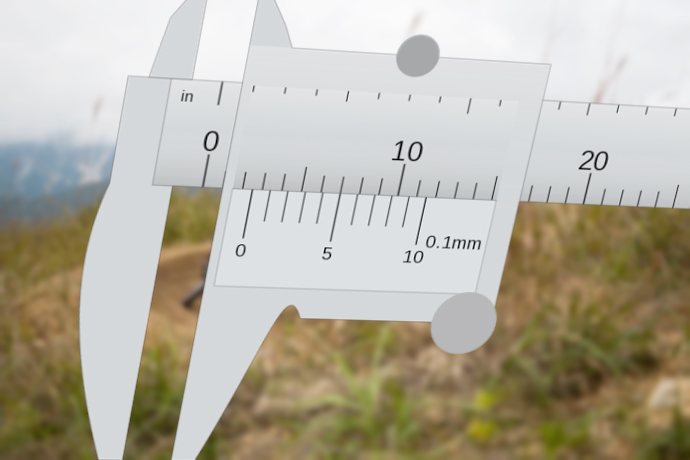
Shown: 2.5 mm
